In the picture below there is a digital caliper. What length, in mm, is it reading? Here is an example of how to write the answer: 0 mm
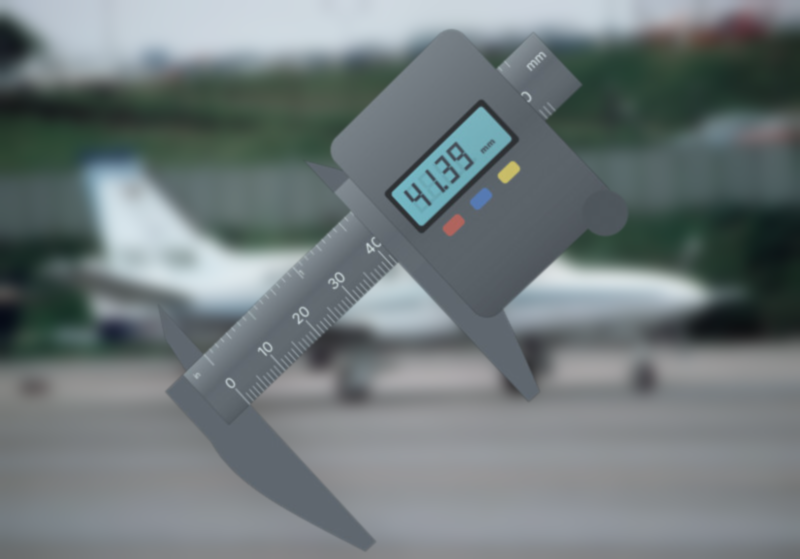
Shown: 41.39 mm
